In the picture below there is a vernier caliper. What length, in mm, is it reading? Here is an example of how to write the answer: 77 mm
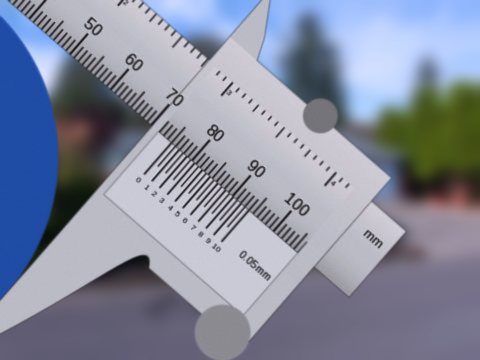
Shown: 75.0 mm
